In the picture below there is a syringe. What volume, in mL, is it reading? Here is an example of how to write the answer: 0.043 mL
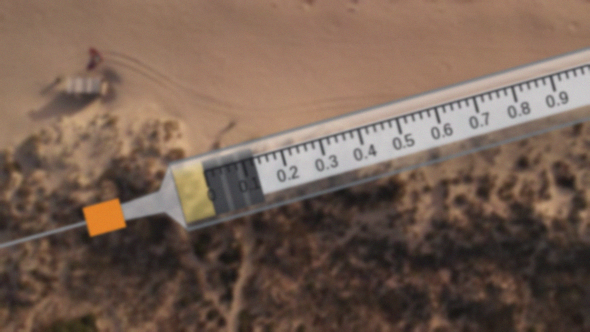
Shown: 0 mL
